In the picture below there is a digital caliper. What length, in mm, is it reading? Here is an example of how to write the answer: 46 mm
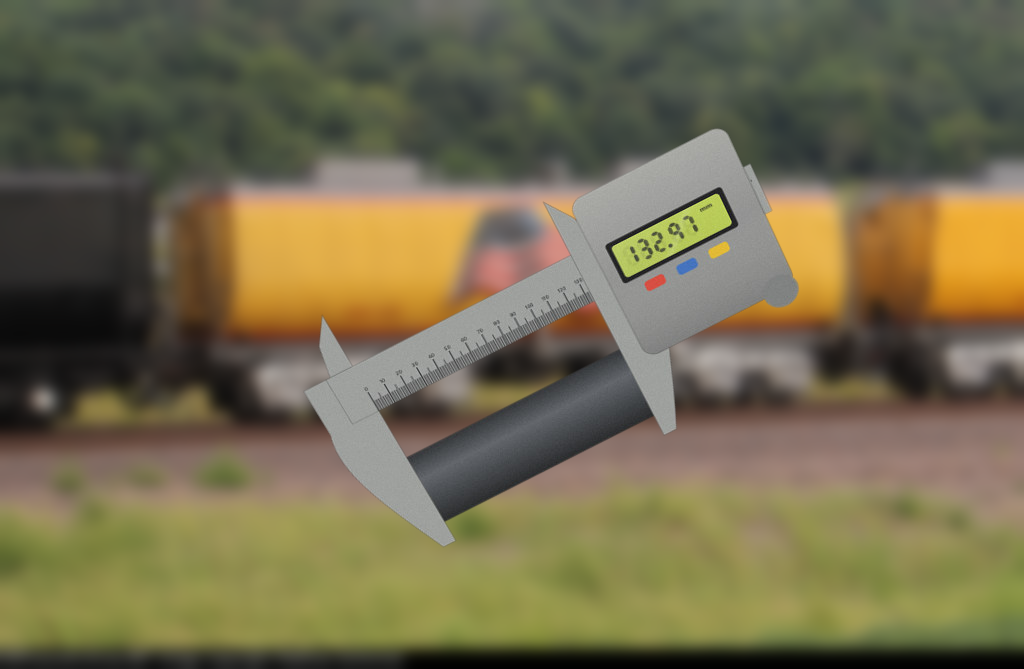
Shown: 132.97 mm
